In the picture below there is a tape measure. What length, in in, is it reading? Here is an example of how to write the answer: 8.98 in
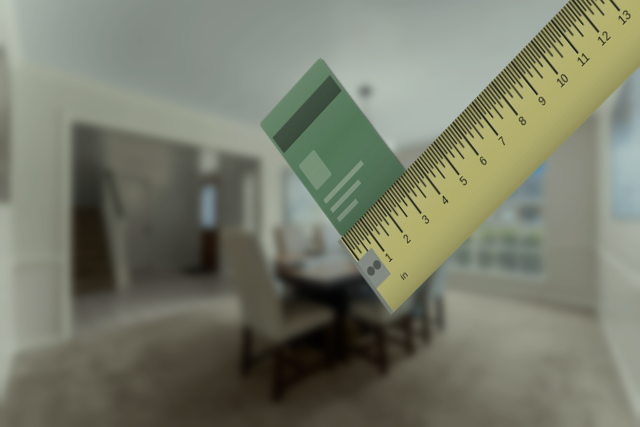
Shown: 3.5 in
